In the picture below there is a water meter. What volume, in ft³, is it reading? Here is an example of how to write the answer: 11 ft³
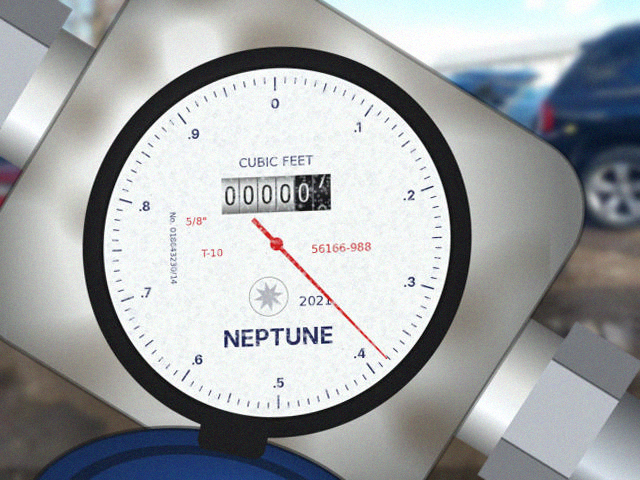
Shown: 7.38 ft³
